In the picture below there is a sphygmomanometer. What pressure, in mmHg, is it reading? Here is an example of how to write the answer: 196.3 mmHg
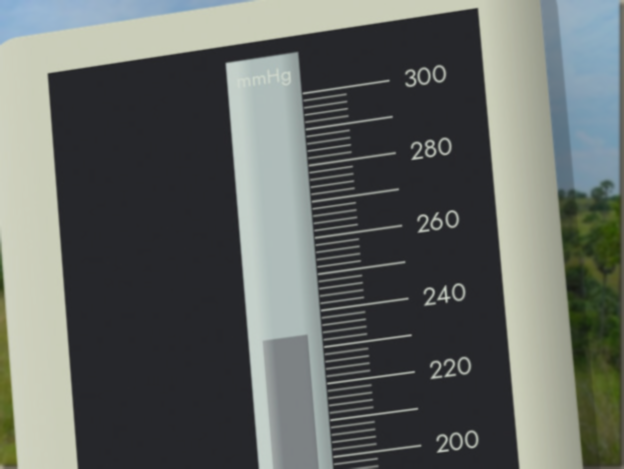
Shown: 234 mmHg
